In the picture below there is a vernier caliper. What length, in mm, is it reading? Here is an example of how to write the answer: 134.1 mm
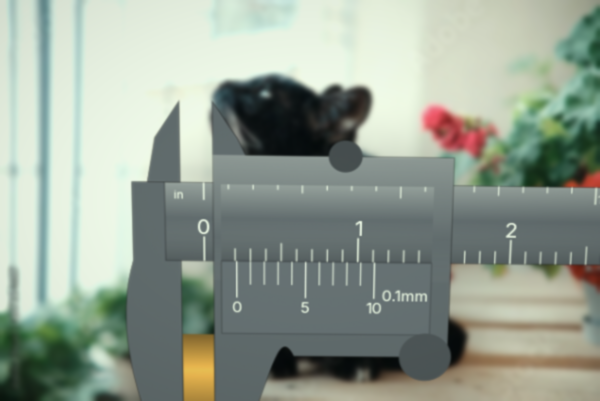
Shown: 2.1 mm
